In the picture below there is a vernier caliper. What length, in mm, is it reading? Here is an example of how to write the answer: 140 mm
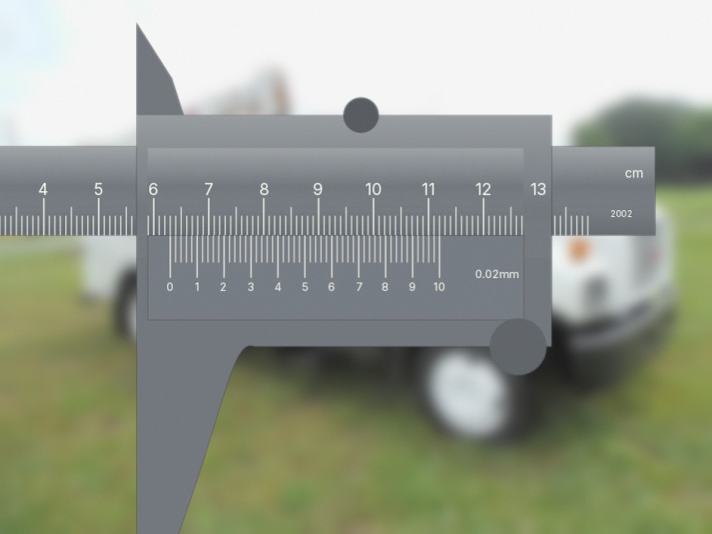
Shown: 63.0 mm
